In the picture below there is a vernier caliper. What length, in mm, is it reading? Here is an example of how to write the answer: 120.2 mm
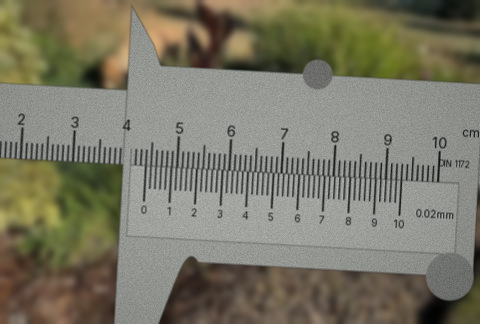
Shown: 44.0 mm
